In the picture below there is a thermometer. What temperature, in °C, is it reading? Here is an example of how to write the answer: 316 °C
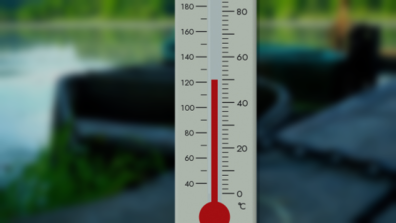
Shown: 50 °C
